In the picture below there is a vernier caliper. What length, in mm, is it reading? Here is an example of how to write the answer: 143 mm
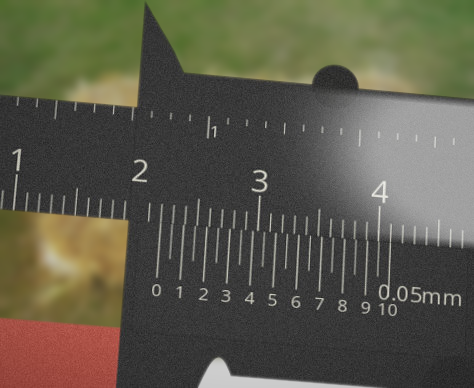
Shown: 22.0 mm
